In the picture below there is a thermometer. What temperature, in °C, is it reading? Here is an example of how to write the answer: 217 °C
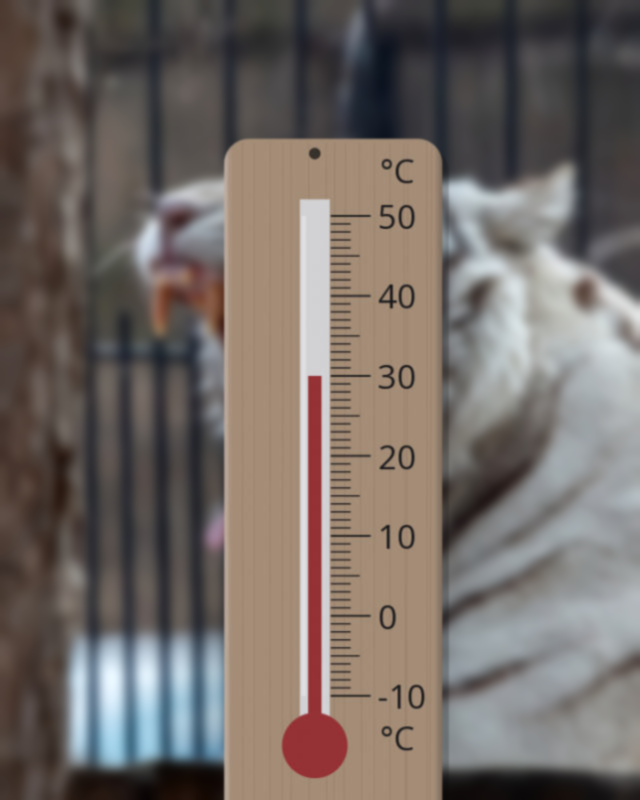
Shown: 30 °C
